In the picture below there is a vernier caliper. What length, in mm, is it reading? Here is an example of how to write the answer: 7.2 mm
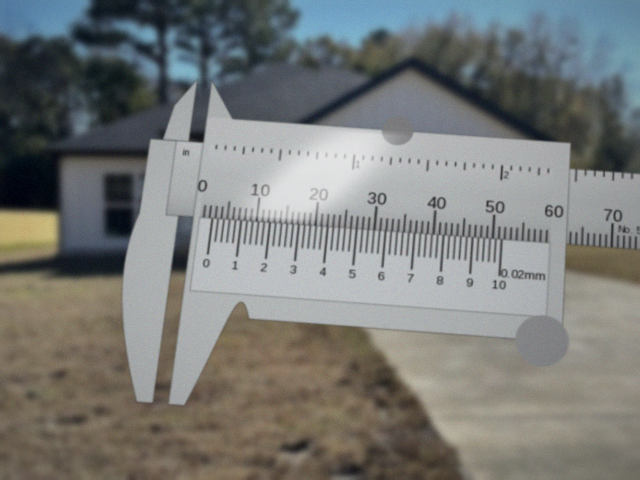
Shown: 2.5 mm
